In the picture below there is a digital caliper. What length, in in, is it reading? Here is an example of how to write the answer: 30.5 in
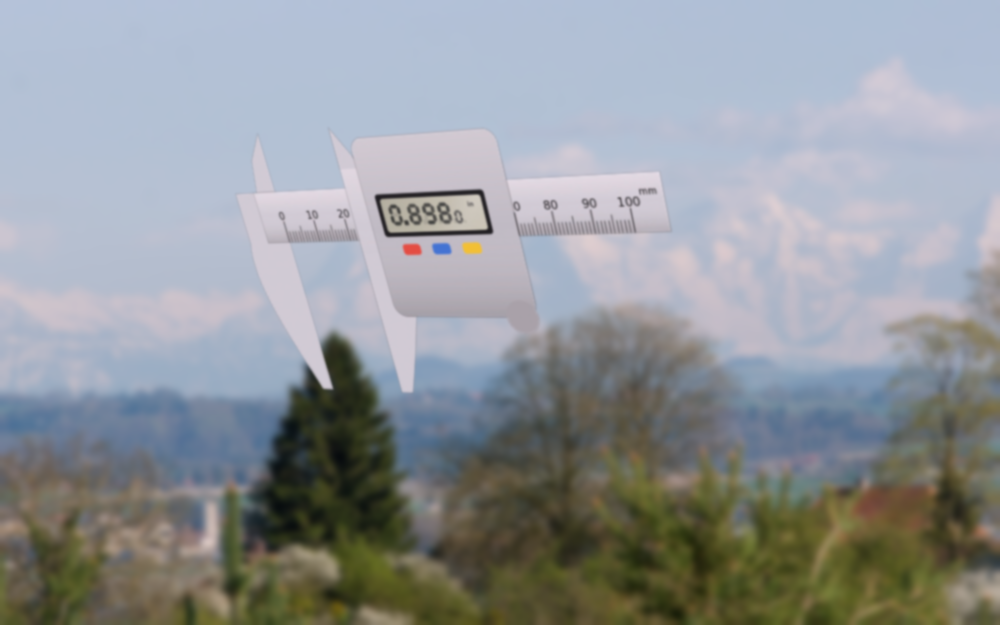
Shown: 0.8980 in
